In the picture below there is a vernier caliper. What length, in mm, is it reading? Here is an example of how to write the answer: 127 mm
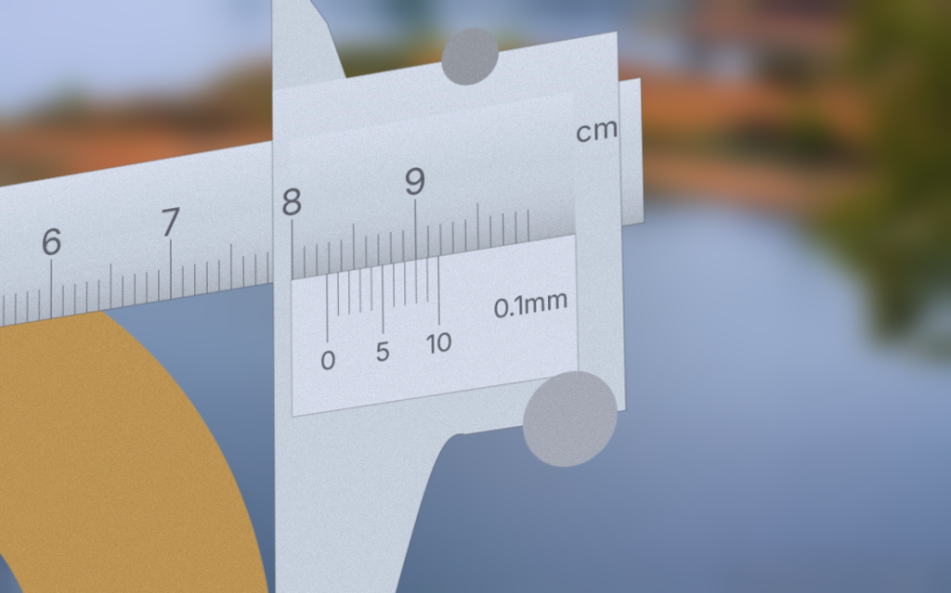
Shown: 82.8 mm
